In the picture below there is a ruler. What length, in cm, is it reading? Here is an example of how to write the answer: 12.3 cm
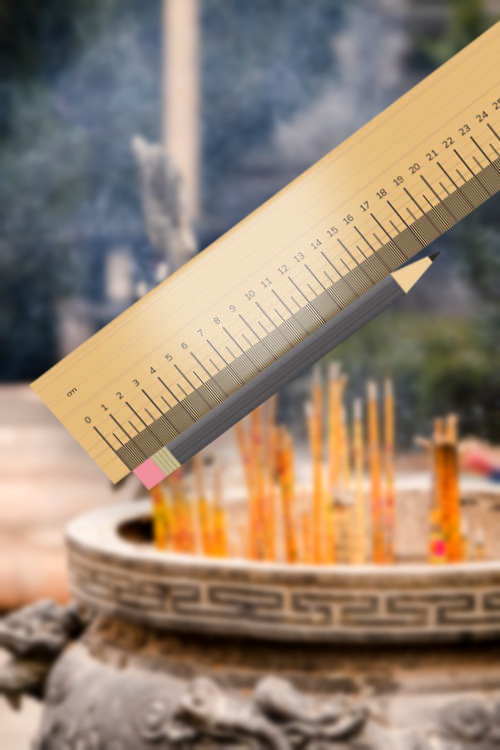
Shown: 18.5 cm
